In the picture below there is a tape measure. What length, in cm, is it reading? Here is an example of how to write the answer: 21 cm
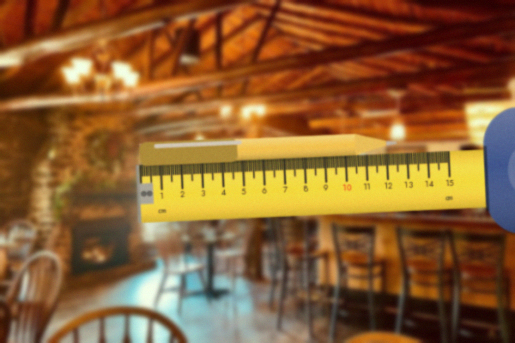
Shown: 12.5 cm
